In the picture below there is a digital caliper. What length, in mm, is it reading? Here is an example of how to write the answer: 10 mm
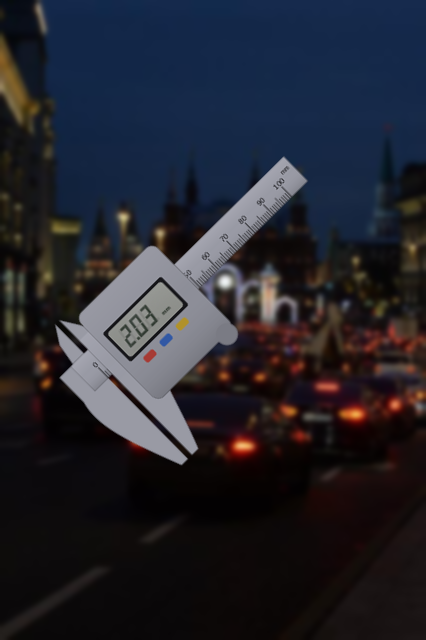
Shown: 2.03 mm
